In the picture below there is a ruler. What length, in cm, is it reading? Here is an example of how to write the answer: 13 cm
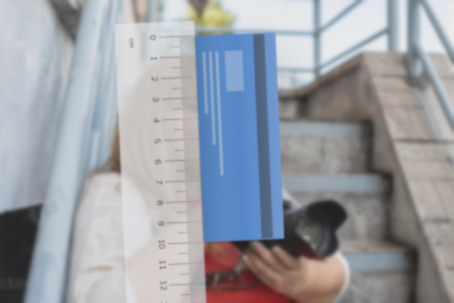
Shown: 10 cm
